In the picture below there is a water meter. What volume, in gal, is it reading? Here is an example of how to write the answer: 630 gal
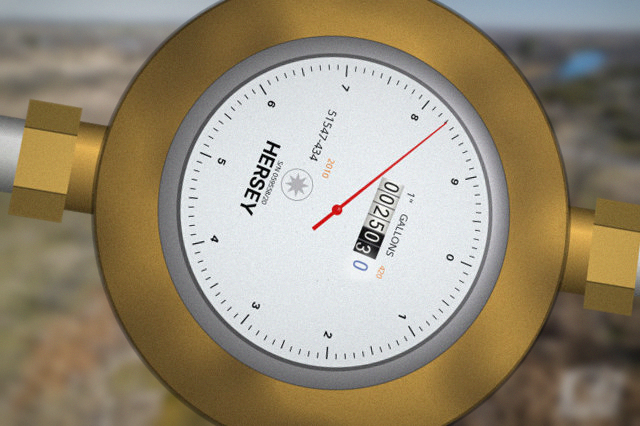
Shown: 25028.3 gal
